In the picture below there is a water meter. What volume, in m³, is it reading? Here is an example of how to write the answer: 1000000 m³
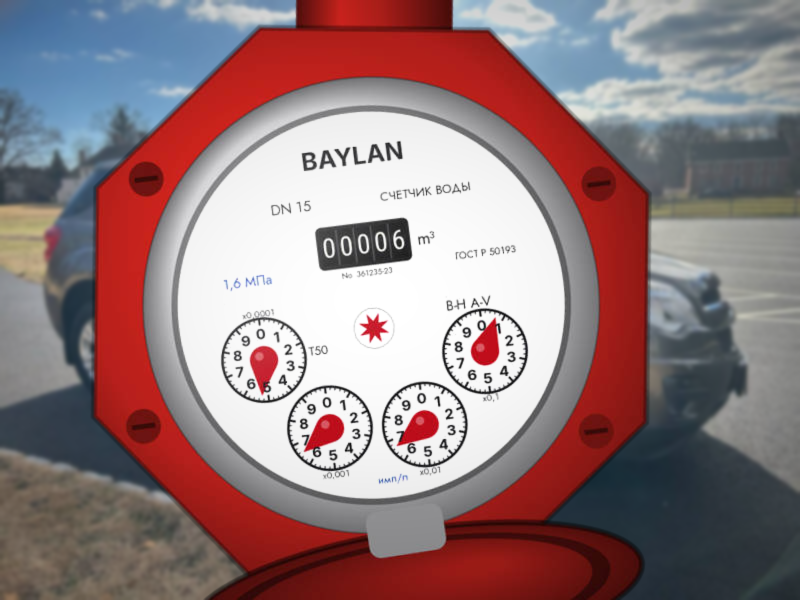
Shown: 6.0665 m³
